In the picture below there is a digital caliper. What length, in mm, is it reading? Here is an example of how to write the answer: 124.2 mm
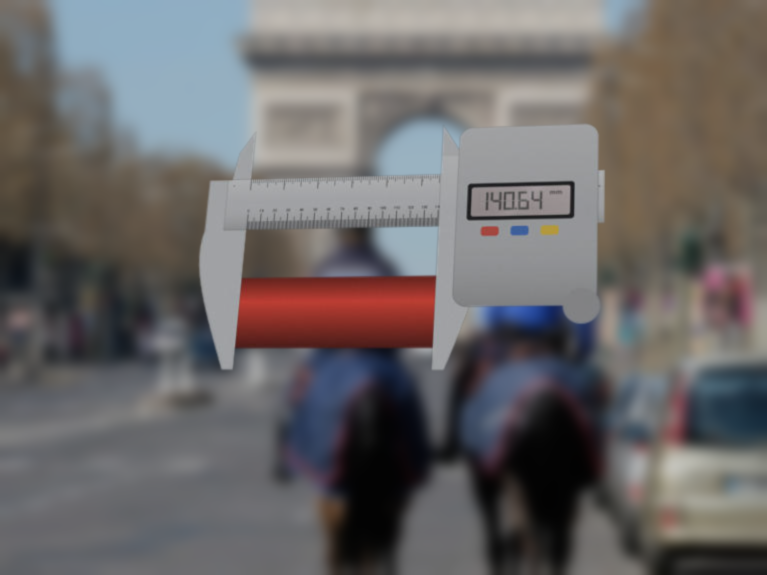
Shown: 140.64 mm
